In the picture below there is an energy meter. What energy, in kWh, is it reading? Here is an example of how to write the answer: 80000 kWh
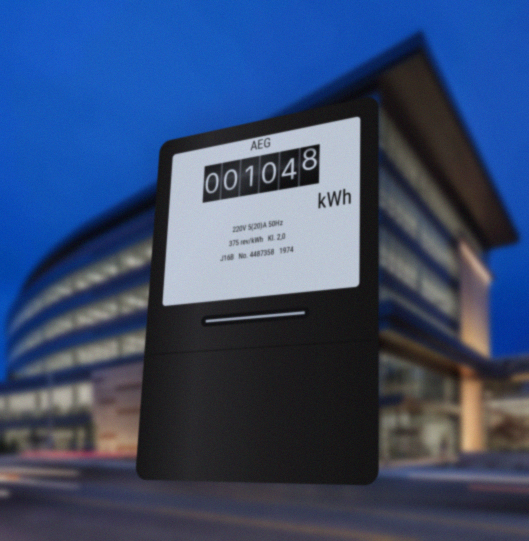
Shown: 1048 kWh
